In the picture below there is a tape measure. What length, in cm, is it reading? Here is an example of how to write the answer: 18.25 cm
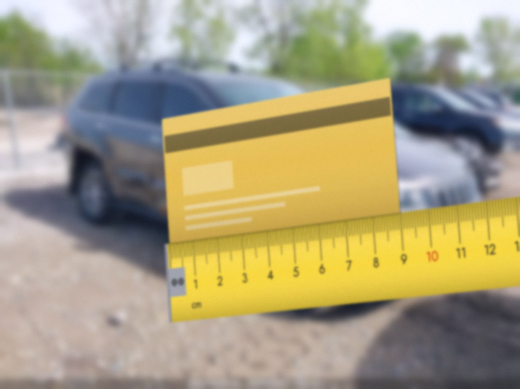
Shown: 9 cm
